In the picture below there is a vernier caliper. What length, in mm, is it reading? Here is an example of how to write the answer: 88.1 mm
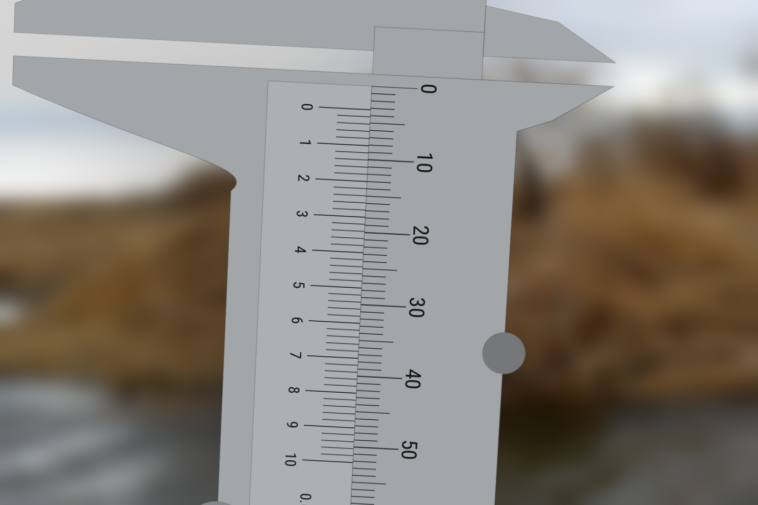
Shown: 3.2 mm
